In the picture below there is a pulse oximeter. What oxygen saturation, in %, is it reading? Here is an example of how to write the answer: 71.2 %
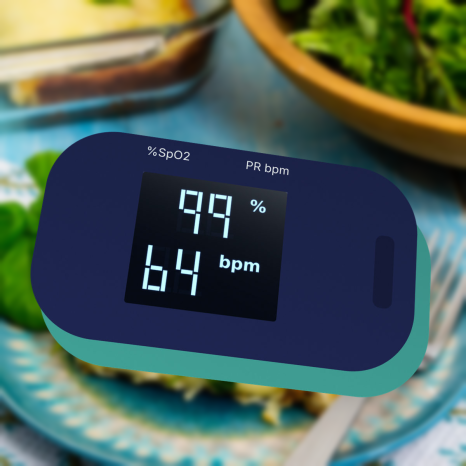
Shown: 99 %
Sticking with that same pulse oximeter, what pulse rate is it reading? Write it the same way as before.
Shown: 64 bpm
